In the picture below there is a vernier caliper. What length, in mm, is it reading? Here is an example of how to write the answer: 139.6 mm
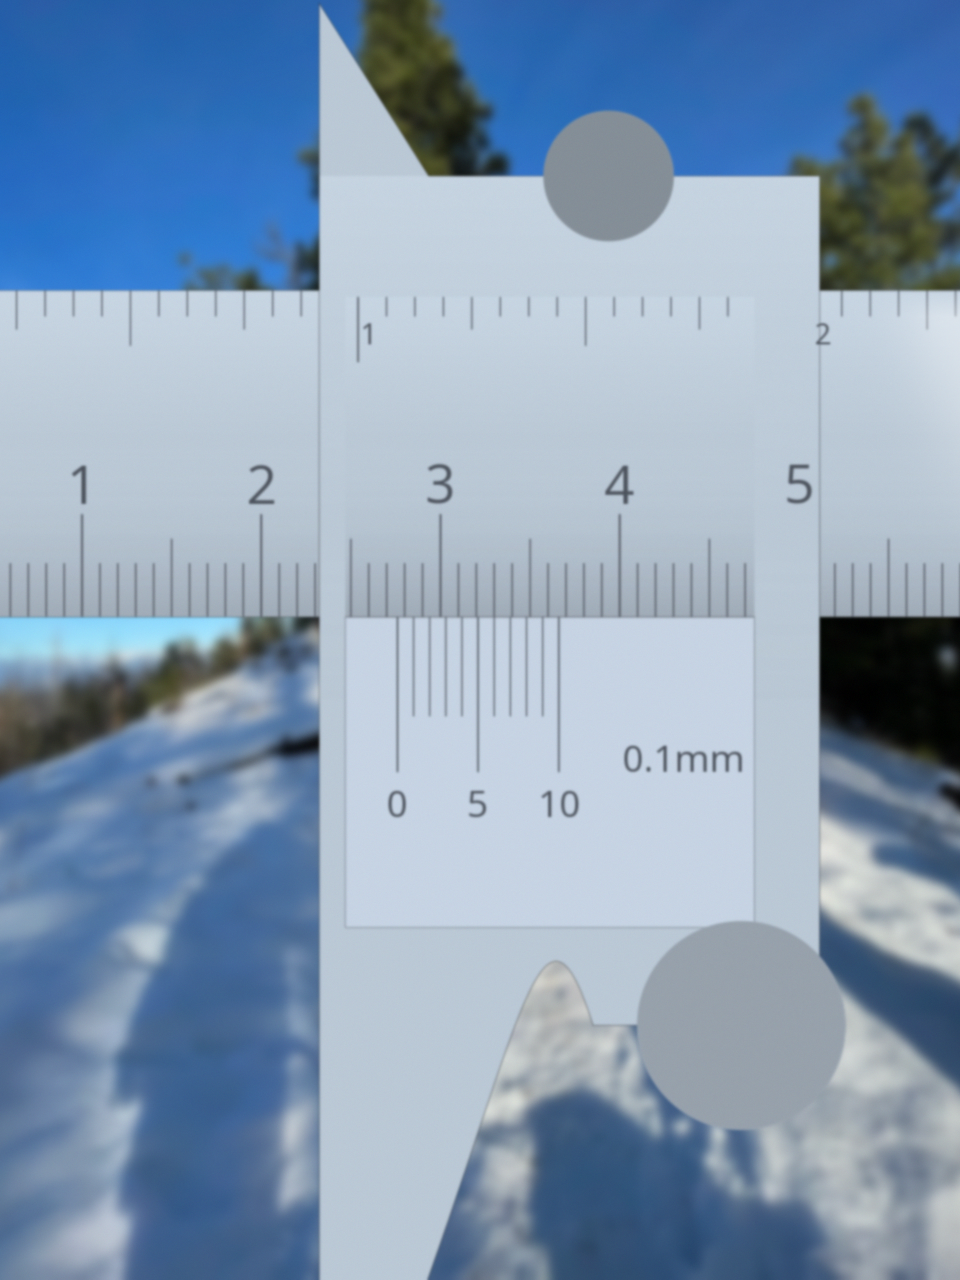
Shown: 27.6 mm
